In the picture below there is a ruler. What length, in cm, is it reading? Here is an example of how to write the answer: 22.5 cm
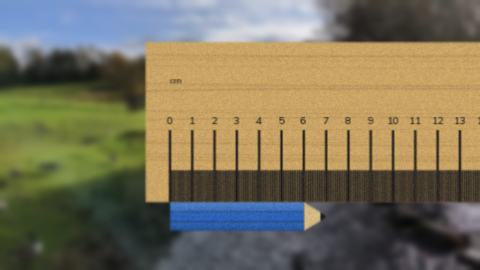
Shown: 7 cm
